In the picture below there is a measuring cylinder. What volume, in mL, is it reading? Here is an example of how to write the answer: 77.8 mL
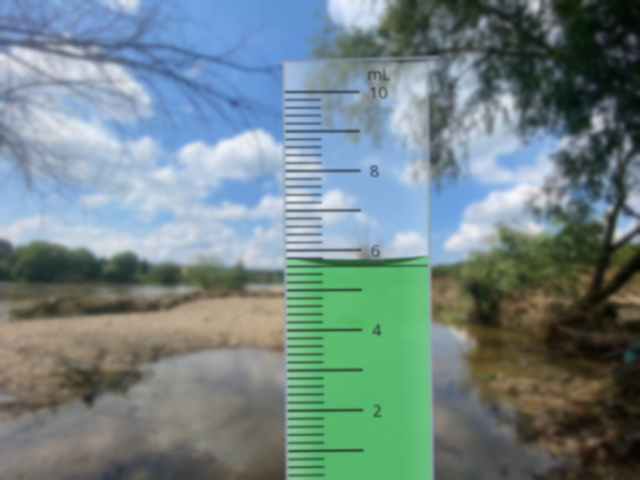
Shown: 5.6 mL
